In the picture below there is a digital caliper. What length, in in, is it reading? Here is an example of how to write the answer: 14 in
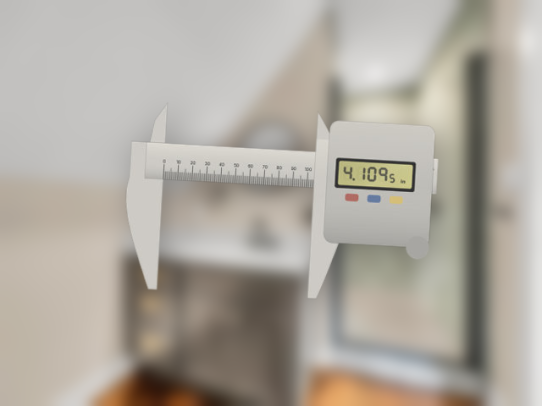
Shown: 4.1095 in
